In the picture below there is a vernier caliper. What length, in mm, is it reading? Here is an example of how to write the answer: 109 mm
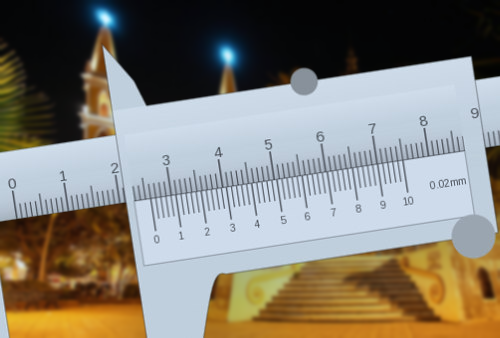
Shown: 26.0 mm
